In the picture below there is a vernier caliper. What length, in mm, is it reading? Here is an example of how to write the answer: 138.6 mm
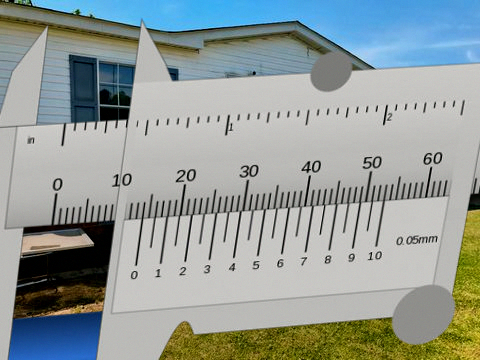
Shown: 14.0 mm
